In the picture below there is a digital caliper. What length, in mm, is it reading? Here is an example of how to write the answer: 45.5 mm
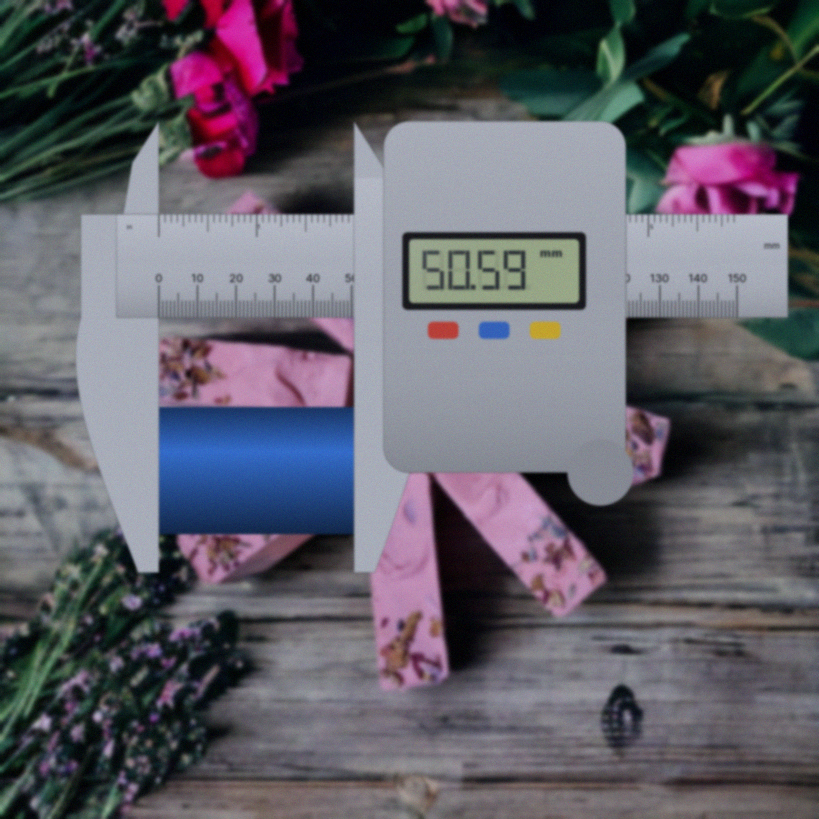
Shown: 50.59 mm
